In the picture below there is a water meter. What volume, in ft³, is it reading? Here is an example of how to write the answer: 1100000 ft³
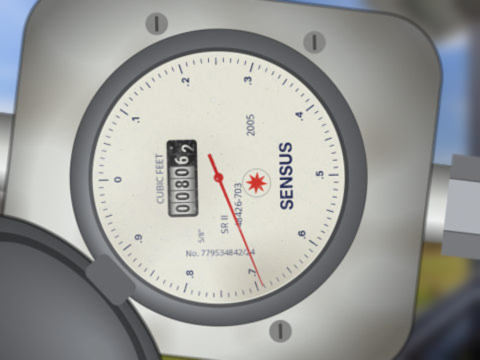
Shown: 8061.69 ft³
